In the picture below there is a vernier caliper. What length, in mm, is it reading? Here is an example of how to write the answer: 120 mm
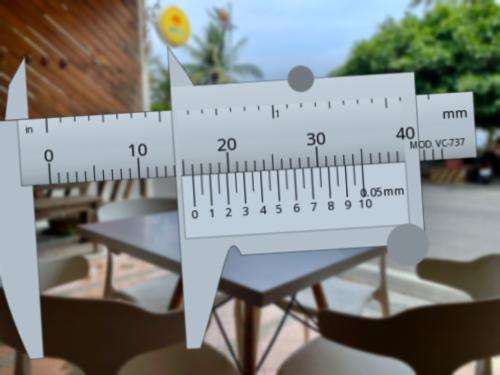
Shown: 16.0 mm
